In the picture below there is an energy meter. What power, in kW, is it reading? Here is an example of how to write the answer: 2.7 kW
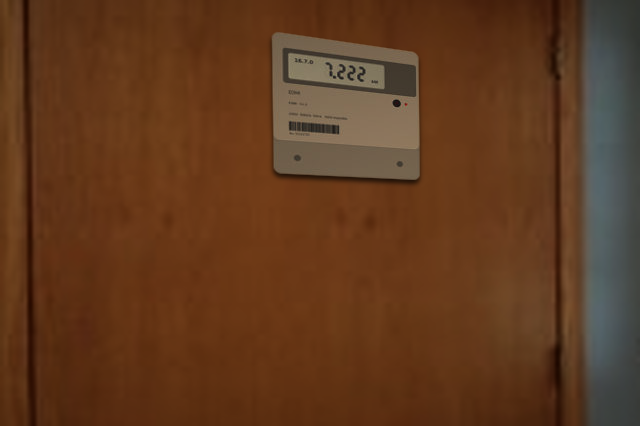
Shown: 7.222 kW
